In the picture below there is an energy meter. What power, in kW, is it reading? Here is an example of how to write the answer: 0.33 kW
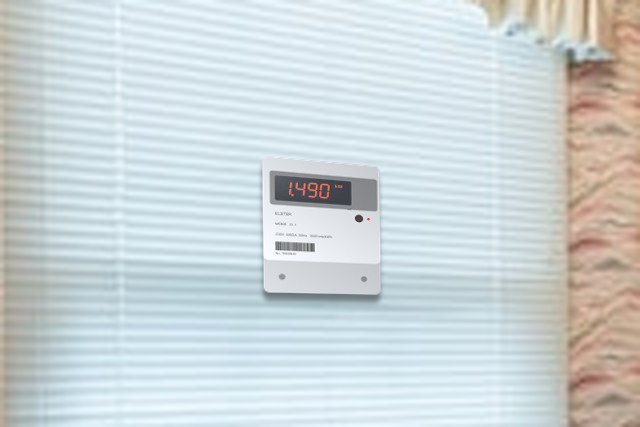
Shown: 1.490 kW
